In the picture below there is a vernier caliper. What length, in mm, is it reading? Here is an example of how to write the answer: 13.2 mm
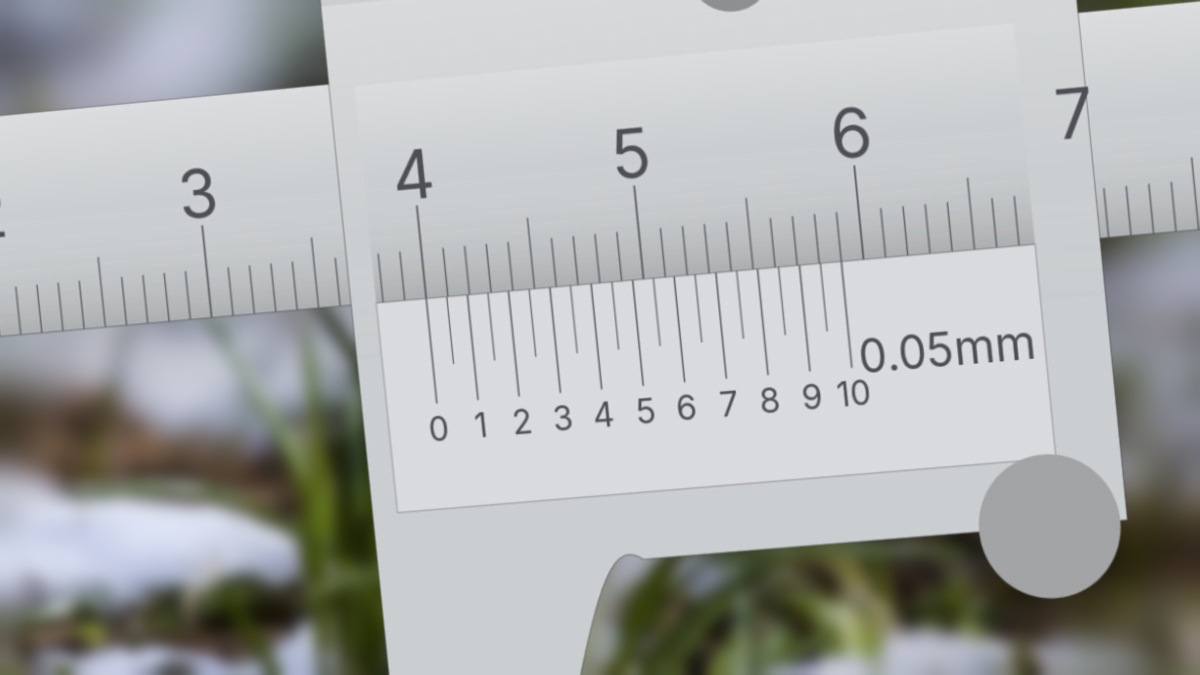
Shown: 40.0 mm
